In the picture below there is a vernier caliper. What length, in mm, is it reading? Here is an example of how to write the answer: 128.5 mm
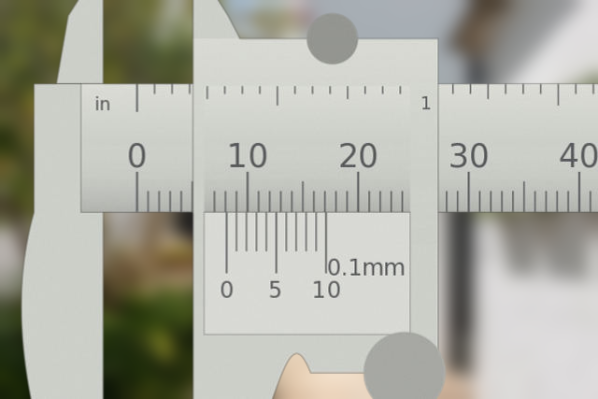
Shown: 8.1 mm
